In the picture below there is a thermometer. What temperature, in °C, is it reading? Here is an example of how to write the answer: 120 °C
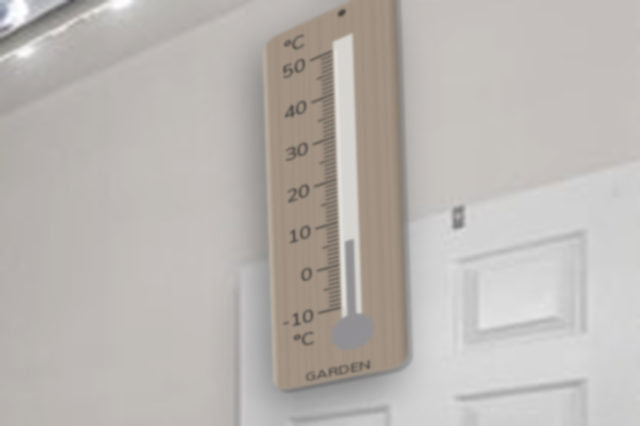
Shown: 5 °C
